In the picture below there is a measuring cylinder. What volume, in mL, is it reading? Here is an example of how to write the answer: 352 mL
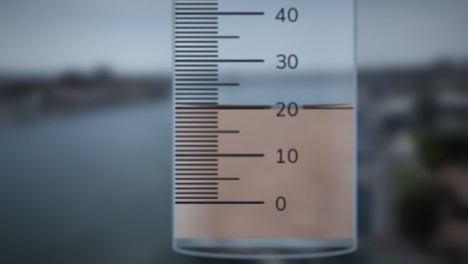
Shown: 20 mL
